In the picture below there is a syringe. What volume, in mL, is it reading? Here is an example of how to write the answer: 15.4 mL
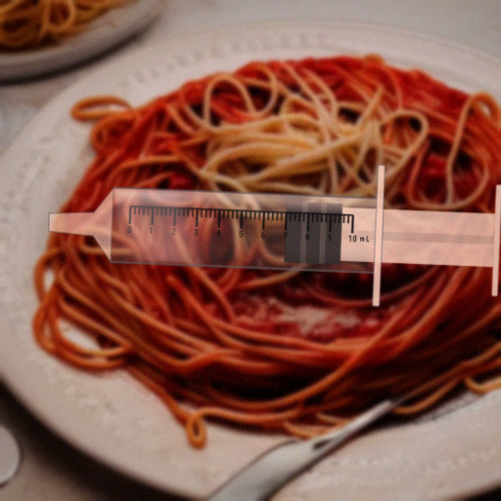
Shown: 7 mL
